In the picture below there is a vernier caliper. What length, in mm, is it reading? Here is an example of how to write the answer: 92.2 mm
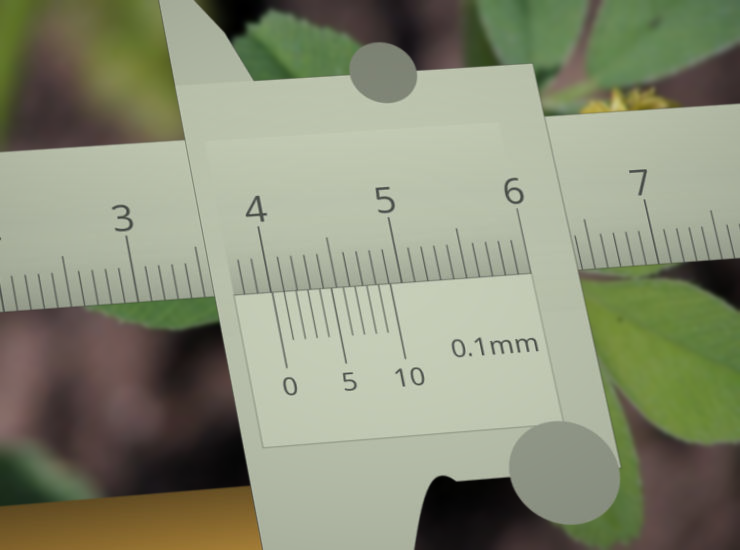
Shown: 40.1 mm
